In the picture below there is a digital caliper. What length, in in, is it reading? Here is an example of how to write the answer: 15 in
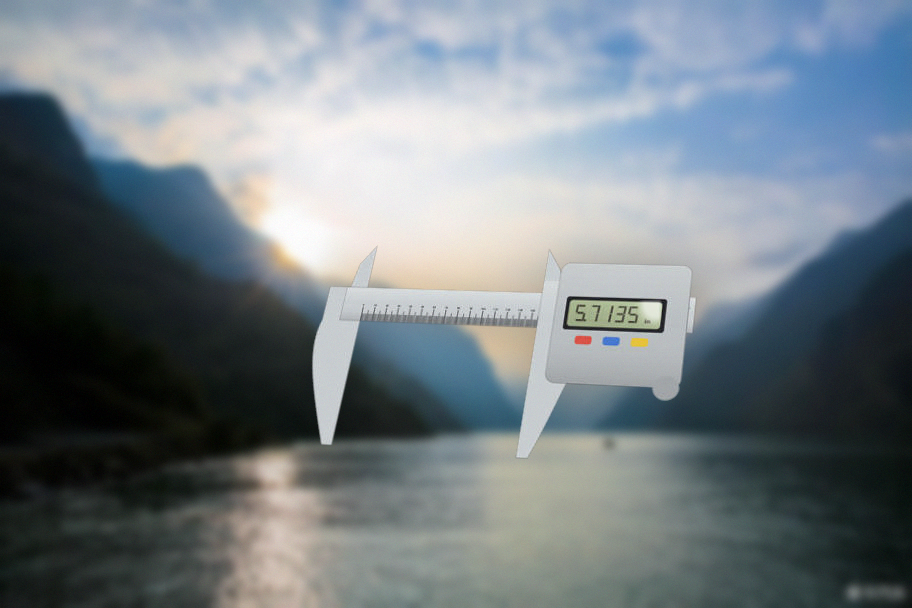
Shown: 5.7135 in
